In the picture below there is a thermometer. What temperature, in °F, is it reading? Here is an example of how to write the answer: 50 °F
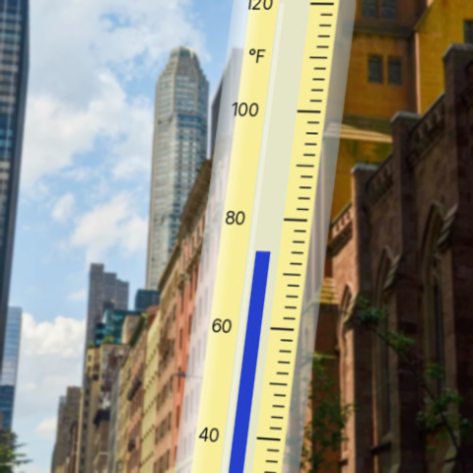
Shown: 74 °F
